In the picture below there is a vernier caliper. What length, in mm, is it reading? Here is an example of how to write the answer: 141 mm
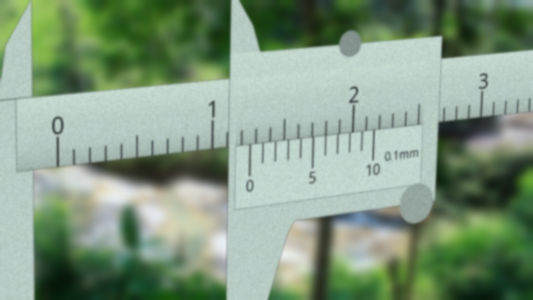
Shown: 12.6 mm
